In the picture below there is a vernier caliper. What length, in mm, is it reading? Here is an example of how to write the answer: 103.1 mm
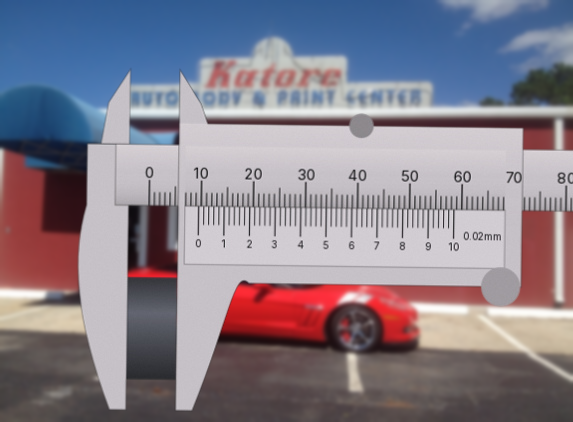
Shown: 9.5 mm
